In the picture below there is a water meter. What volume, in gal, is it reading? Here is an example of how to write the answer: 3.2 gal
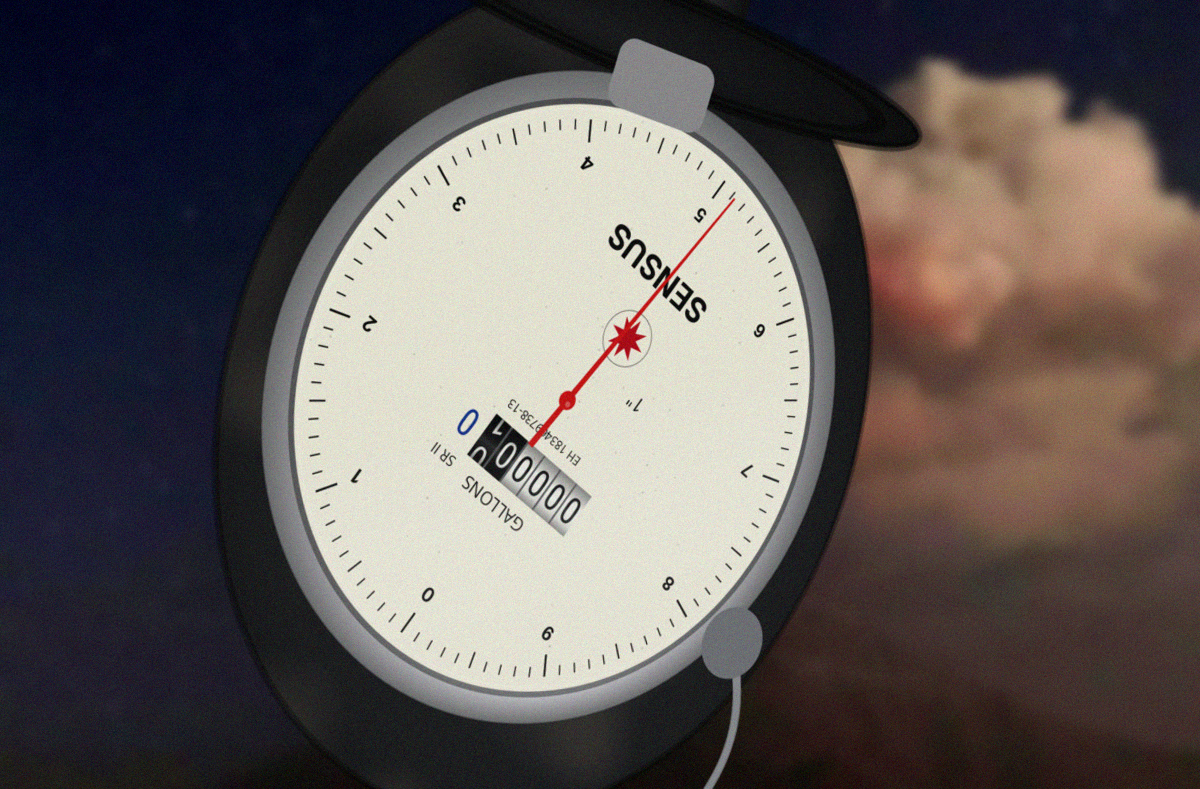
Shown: 5.1 gal
